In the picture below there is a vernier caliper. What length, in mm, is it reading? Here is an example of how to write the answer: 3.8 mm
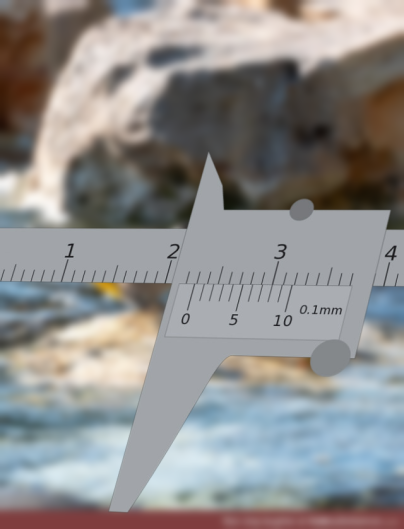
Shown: 22.8 mm
